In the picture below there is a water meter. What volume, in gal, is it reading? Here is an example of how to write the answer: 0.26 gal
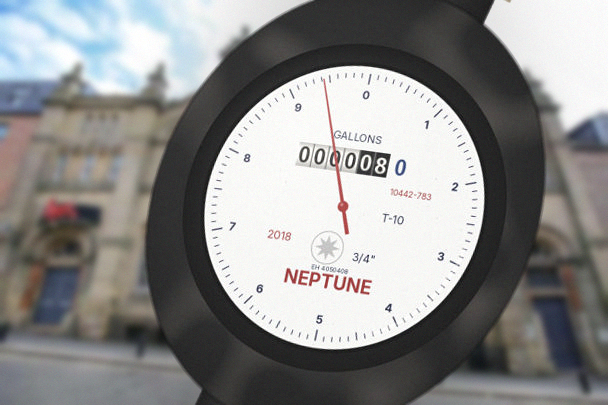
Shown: 79.4 gal
